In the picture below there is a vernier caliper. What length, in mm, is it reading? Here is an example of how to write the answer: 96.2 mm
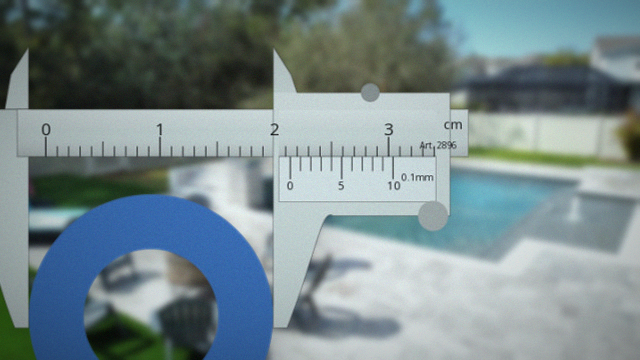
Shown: 21.4 mm
